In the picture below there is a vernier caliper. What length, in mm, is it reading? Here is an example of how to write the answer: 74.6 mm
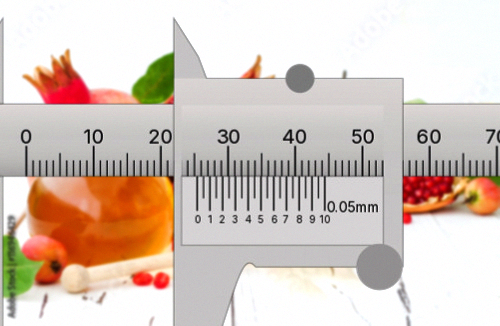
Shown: 25.4 mm
